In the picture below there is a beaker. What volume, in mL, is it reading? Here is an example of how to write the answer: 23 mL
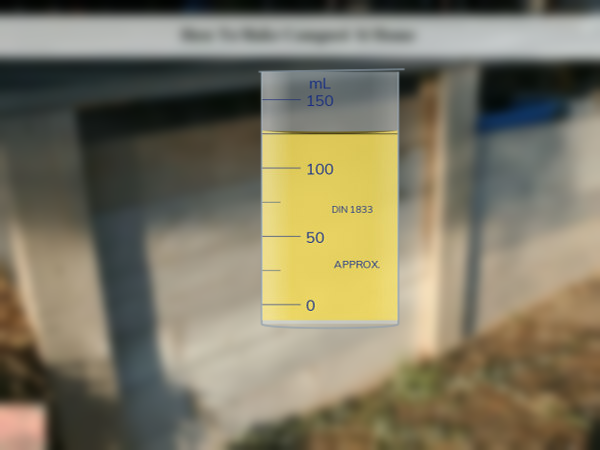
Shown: 125 mL
